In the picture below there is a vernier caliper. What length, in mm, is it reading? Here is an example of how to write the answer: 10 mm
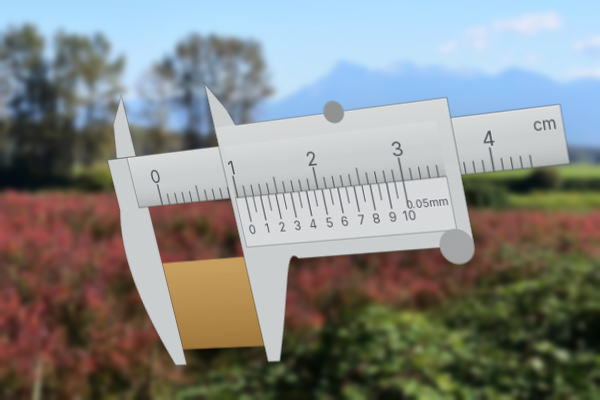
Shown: 11.0 mm
